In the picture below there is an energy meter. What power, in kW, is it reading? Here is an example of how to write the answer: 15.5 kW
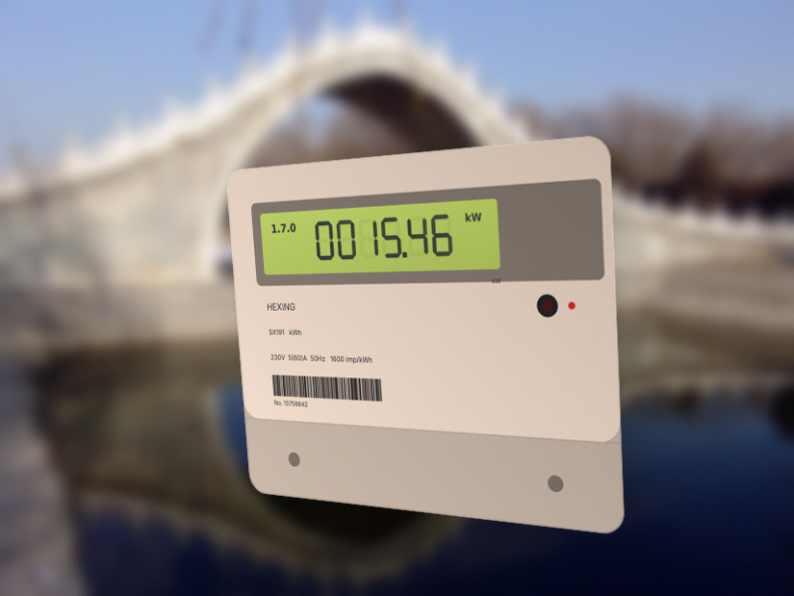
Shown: 15.46 kW
